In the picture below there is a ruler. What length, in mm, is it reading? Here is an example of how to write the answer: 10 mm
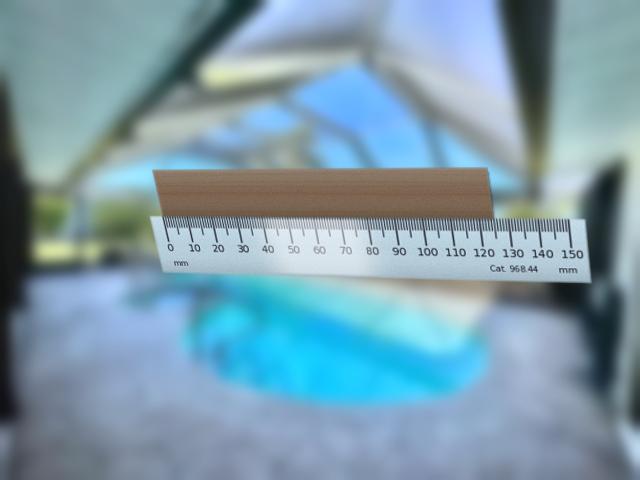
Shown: 125 mm
